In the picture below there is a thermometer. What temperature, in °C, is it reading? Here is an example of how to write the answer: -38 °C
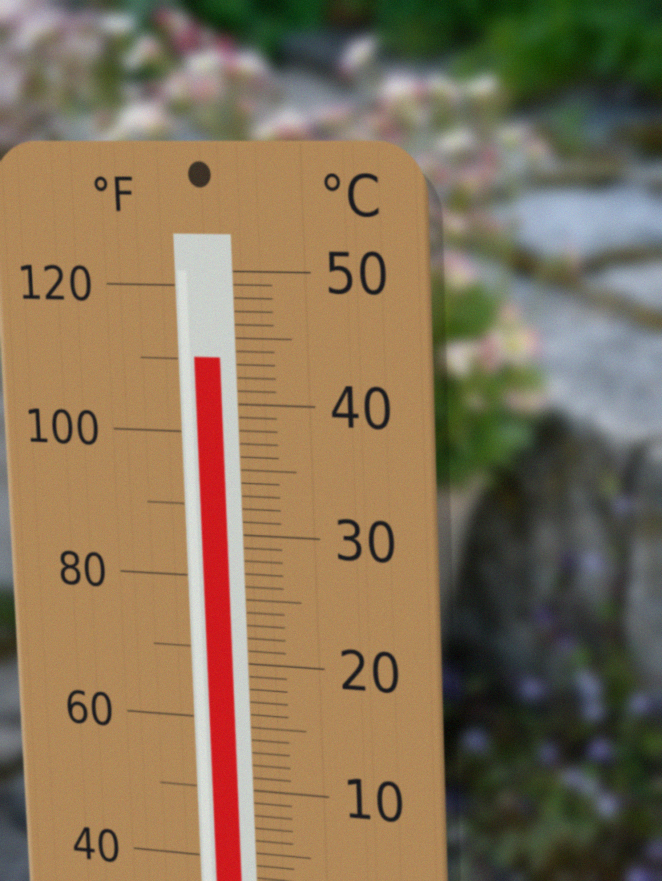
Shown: 43.5 °C
